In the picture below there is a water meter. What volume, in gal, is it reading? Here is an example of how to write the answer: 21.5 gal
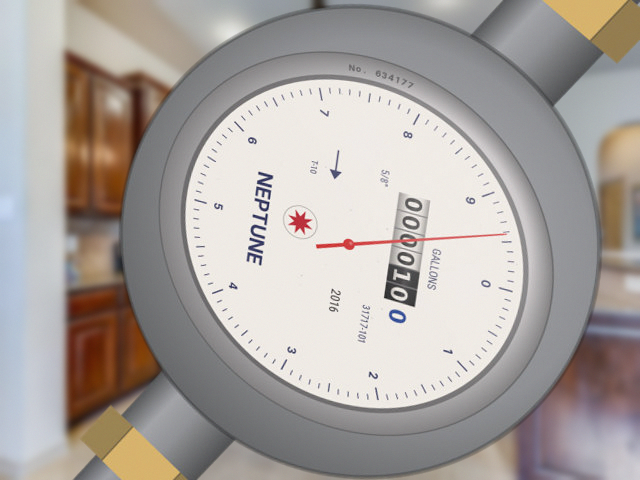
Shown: 99.4 gal
